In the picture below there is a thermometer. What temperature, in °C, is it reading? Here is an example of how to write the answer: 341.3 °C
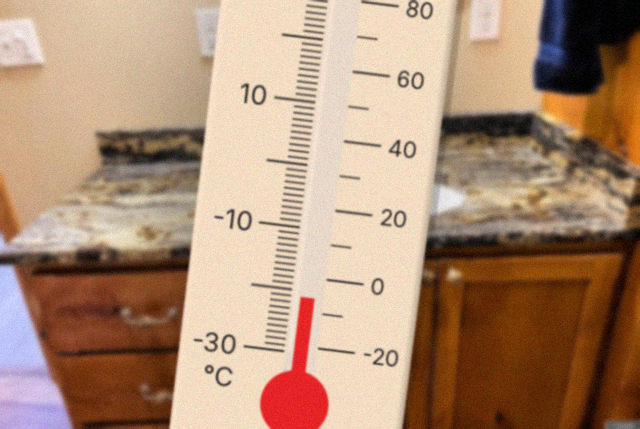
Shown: -21 °C
